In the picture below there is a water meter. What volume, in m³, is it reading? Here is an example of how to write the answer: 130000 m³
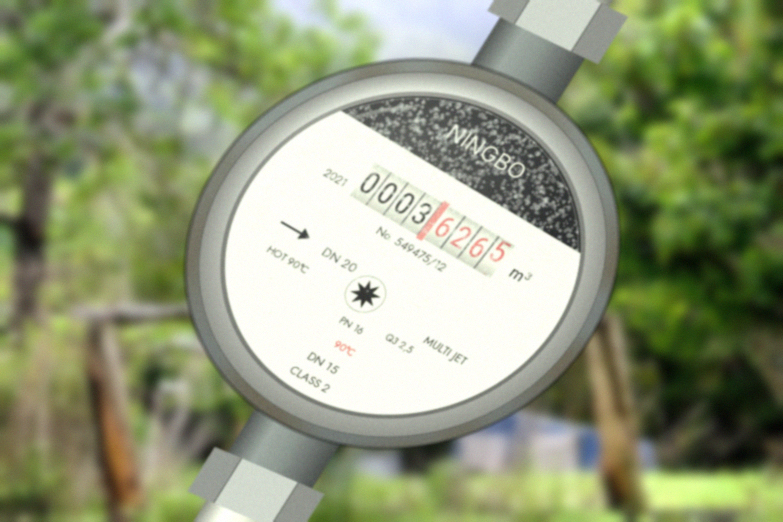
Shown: 3.6265 m³
